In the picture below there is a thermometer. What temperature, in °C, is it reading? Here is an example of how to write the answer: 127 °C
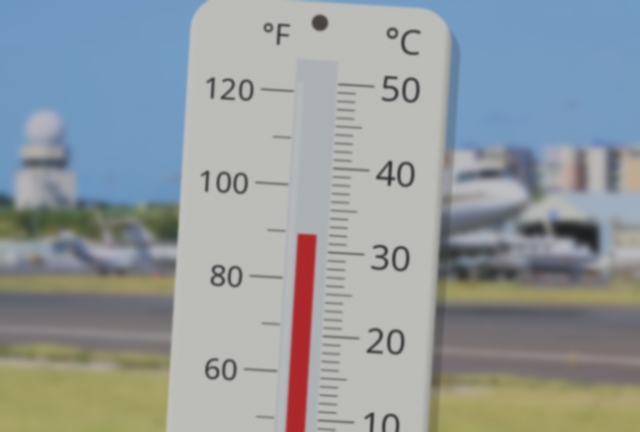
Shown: 32 °C
